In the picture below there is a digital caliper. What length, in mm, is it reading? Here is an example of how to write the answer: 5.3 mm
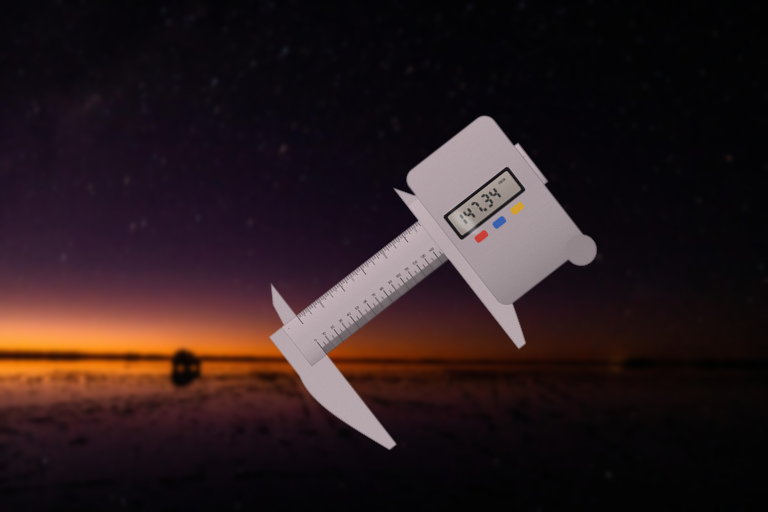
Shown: 147.34 mm
